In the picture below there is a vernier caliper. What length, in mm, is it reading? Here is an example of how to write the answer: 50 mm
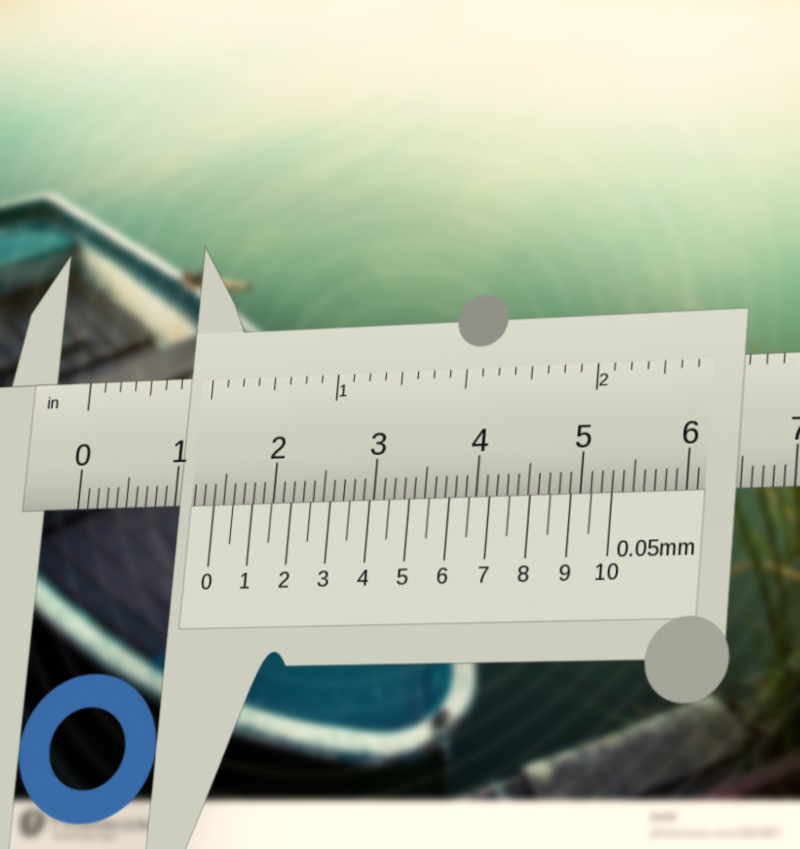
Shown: 14.0 mm
